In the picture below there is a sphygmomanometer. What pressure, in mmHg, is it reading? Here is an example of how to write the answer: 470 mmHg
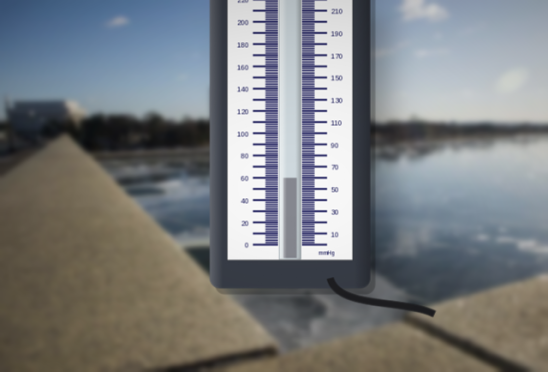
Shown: 60 mmHg
